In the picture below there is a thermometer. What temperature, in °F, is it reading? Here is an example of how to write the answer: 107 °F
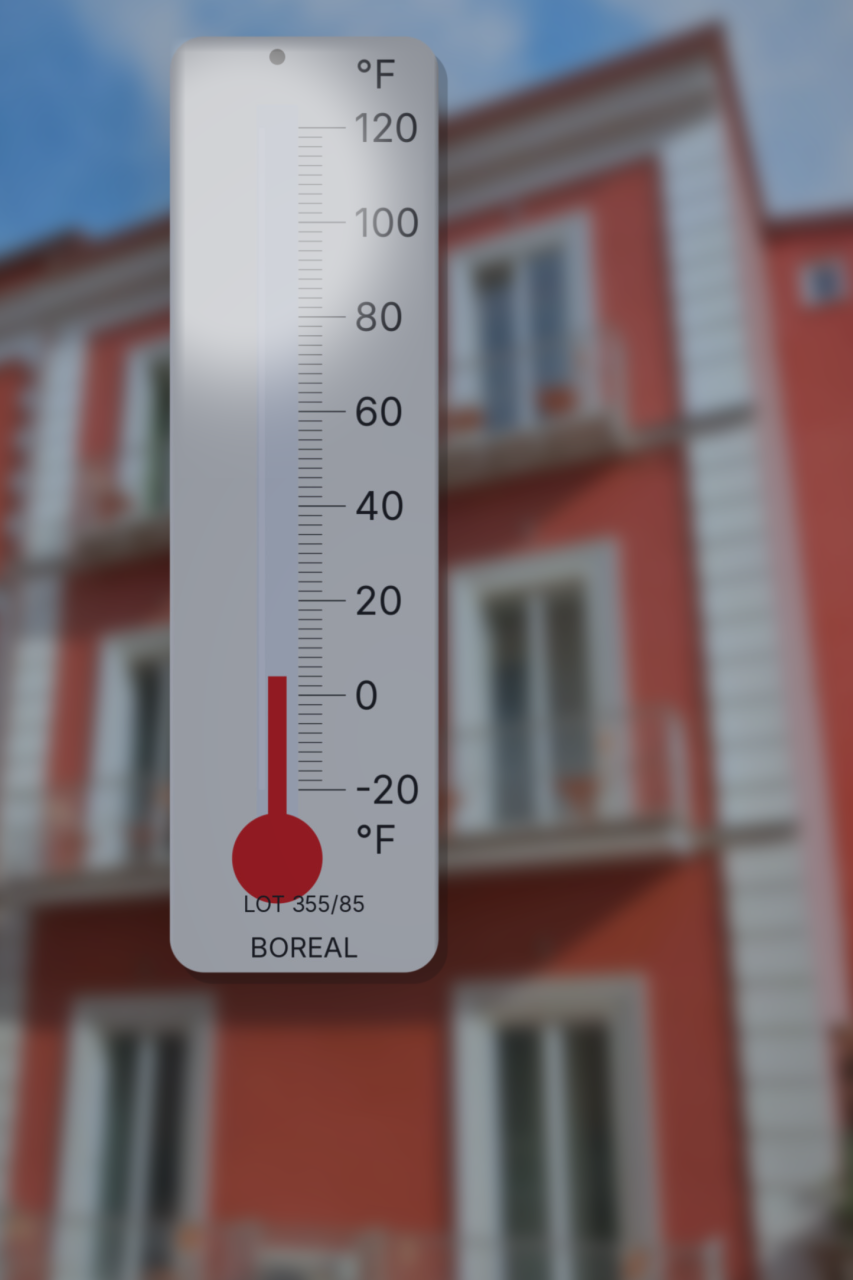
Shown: 4 °F
